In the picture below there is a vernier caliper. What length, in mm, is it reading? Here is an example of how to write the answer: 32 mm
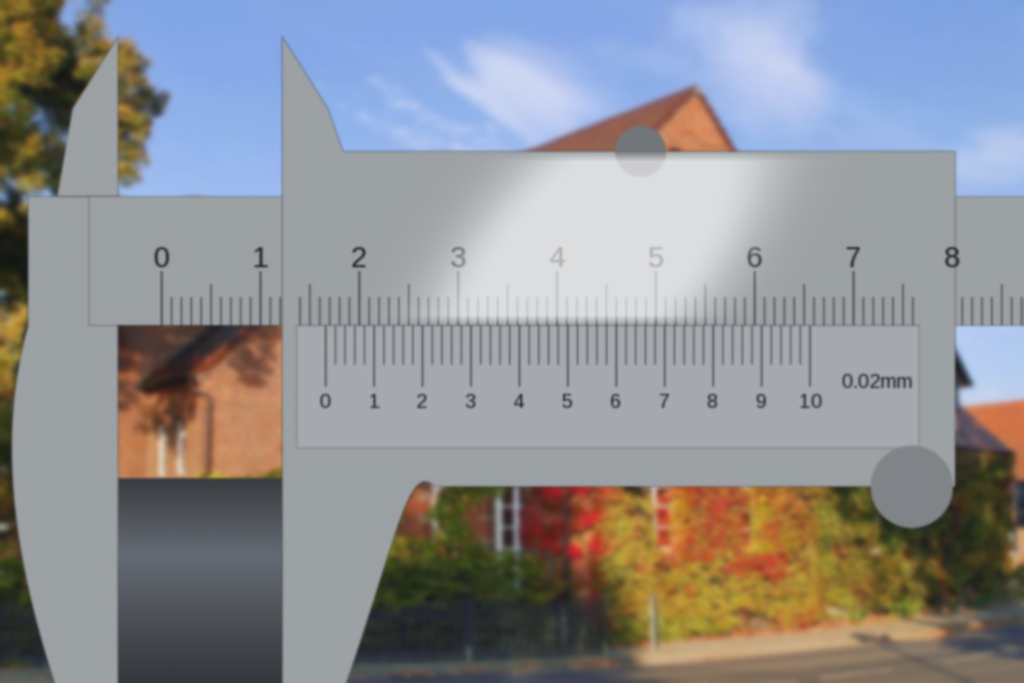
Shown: 16.6 mm
